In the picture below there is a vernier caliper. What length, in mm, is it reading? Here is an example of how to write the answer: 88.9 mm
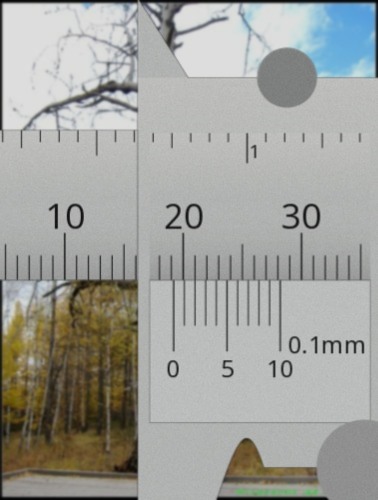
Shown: 19.2 mm
